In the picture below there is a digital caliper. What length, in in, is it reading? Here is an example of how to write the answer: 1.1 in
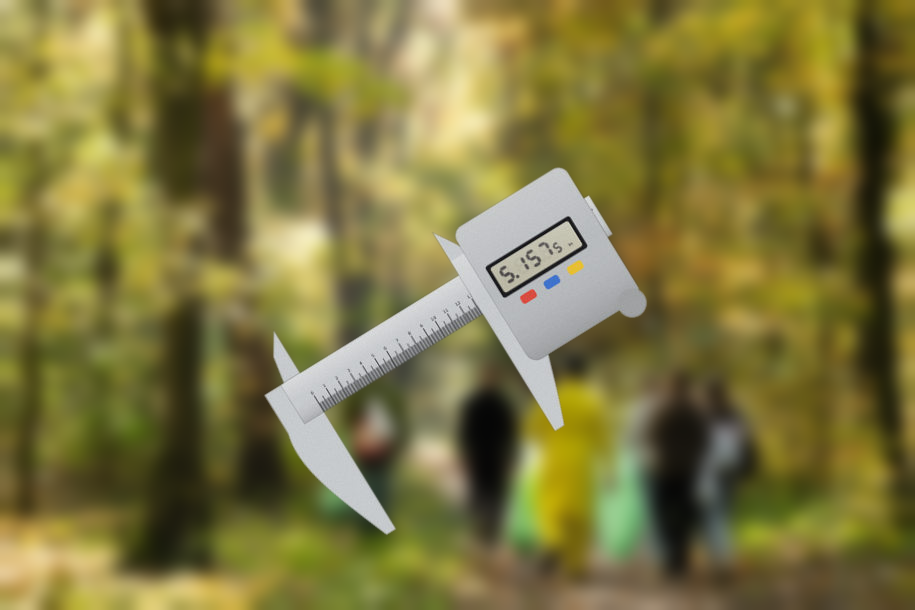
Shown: 5.1575 in
